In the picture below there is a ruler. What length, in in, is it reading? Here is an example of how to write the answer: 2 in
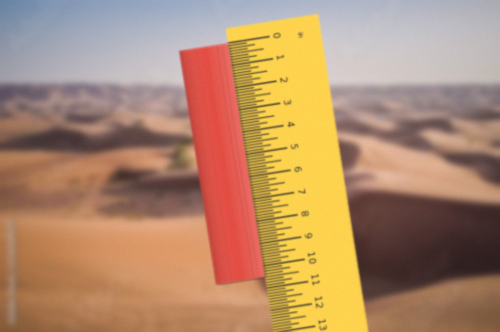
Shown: 10.5 in
